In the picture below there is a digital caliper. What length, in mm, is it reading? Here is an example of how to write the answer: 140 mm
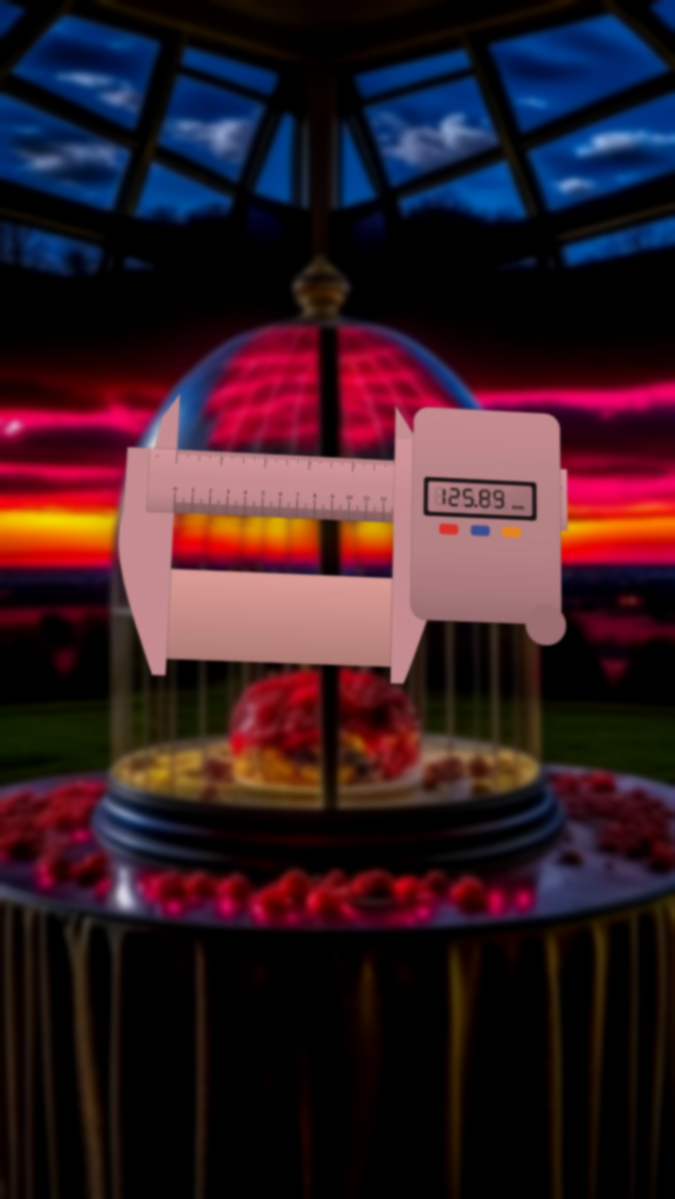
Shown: 125.89 mm
